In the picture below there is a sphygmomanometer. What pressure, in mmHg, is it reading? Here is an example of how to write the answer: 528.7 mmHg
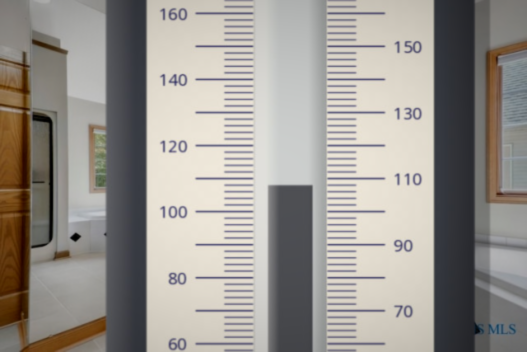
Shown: 108 mmHg
